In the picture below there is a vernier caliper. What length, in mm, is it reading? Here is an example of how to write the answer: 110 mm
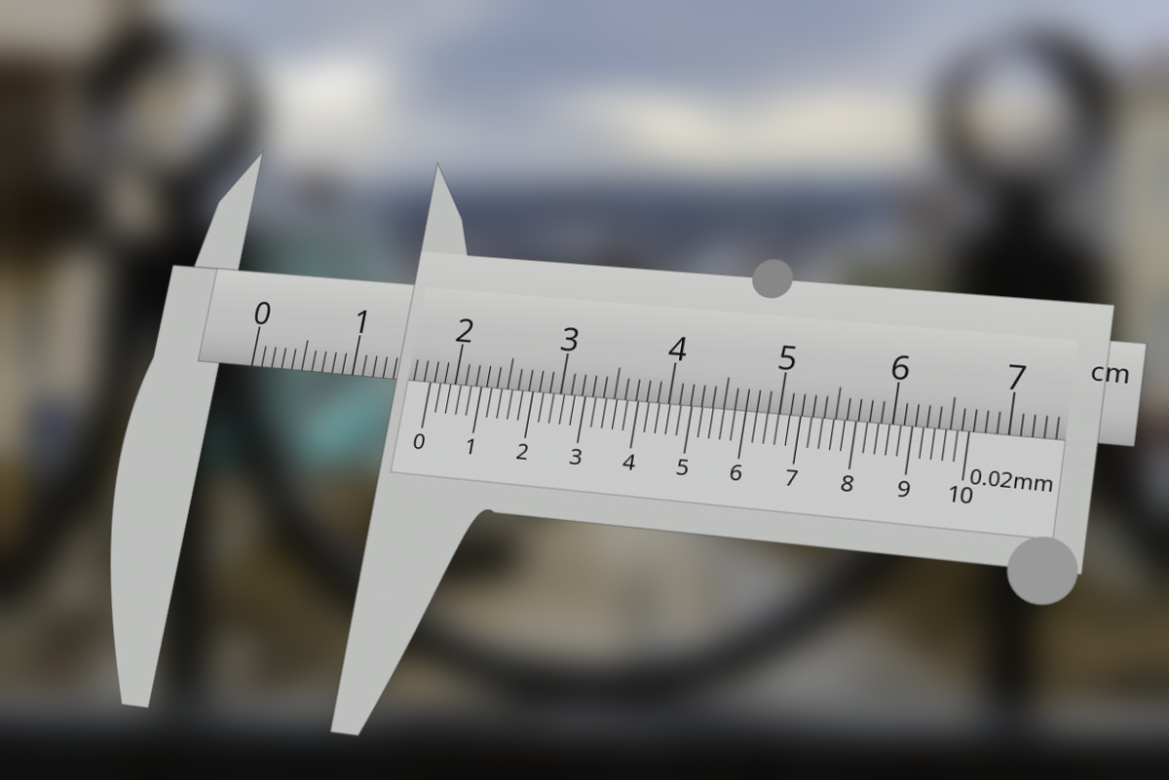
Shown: 17.6 mm
